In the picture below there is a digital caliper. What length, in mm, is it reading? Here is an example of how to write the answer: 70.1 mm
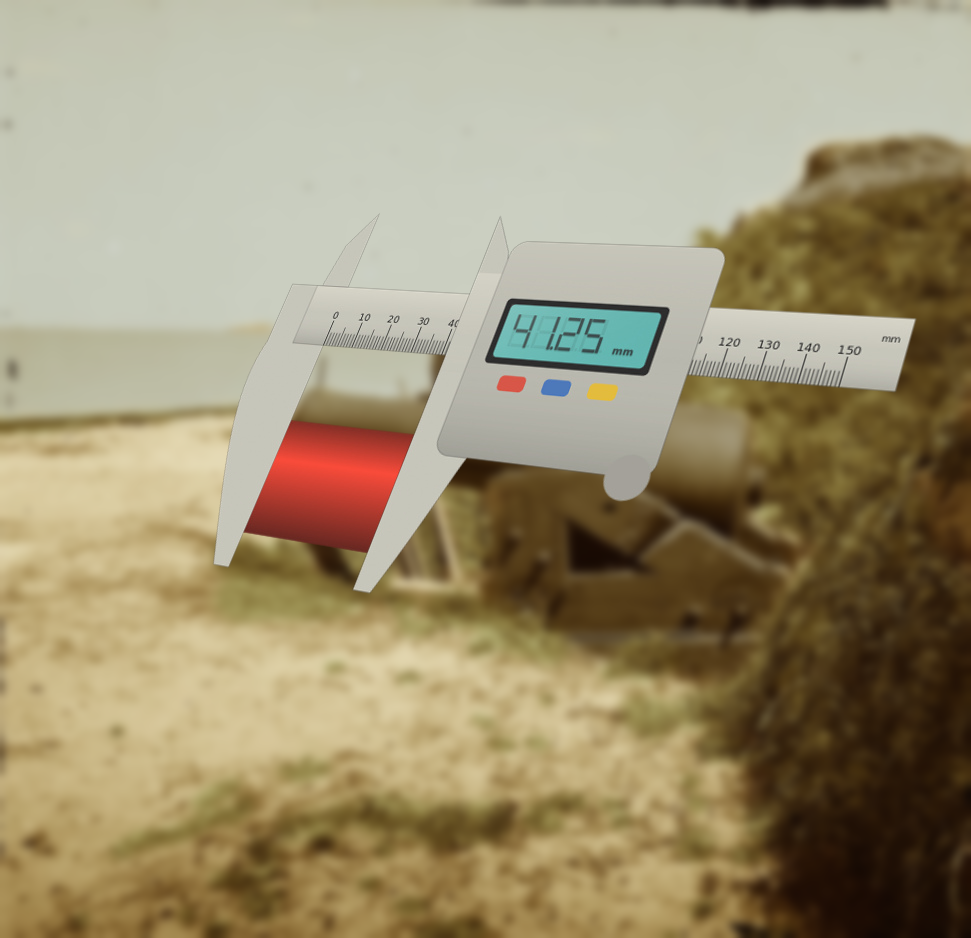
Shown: 41.25 mm
